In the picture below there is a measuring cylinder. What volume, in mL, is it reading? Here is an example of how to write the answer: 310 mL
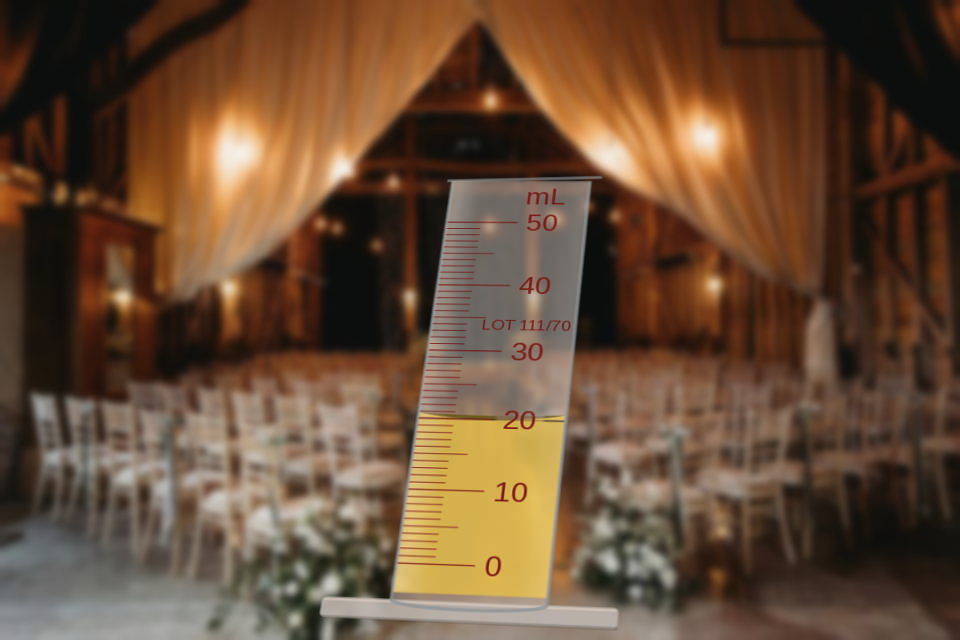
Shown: 20 mL
